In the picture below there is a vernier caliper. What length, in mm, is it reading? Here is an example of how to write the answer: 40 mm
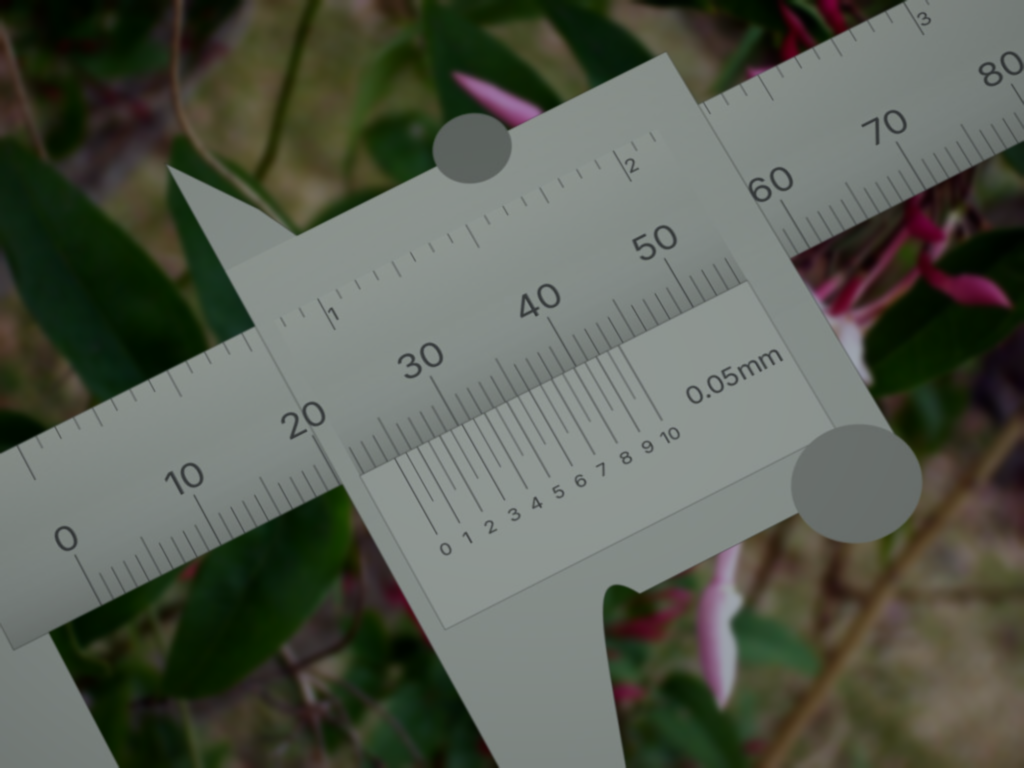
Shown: 24.6 mm
